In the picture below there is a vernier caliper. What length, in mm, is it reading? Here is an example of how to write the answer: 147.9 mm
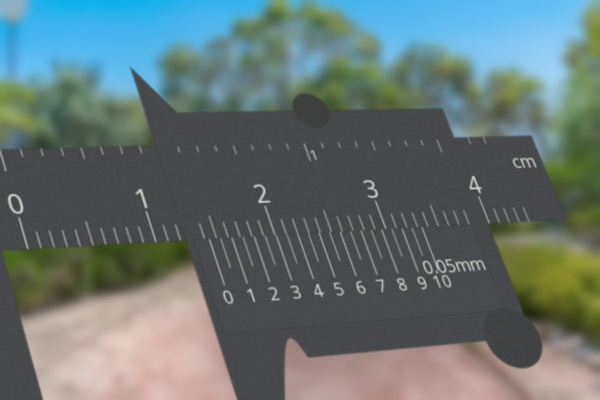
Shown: 14.4 mm
